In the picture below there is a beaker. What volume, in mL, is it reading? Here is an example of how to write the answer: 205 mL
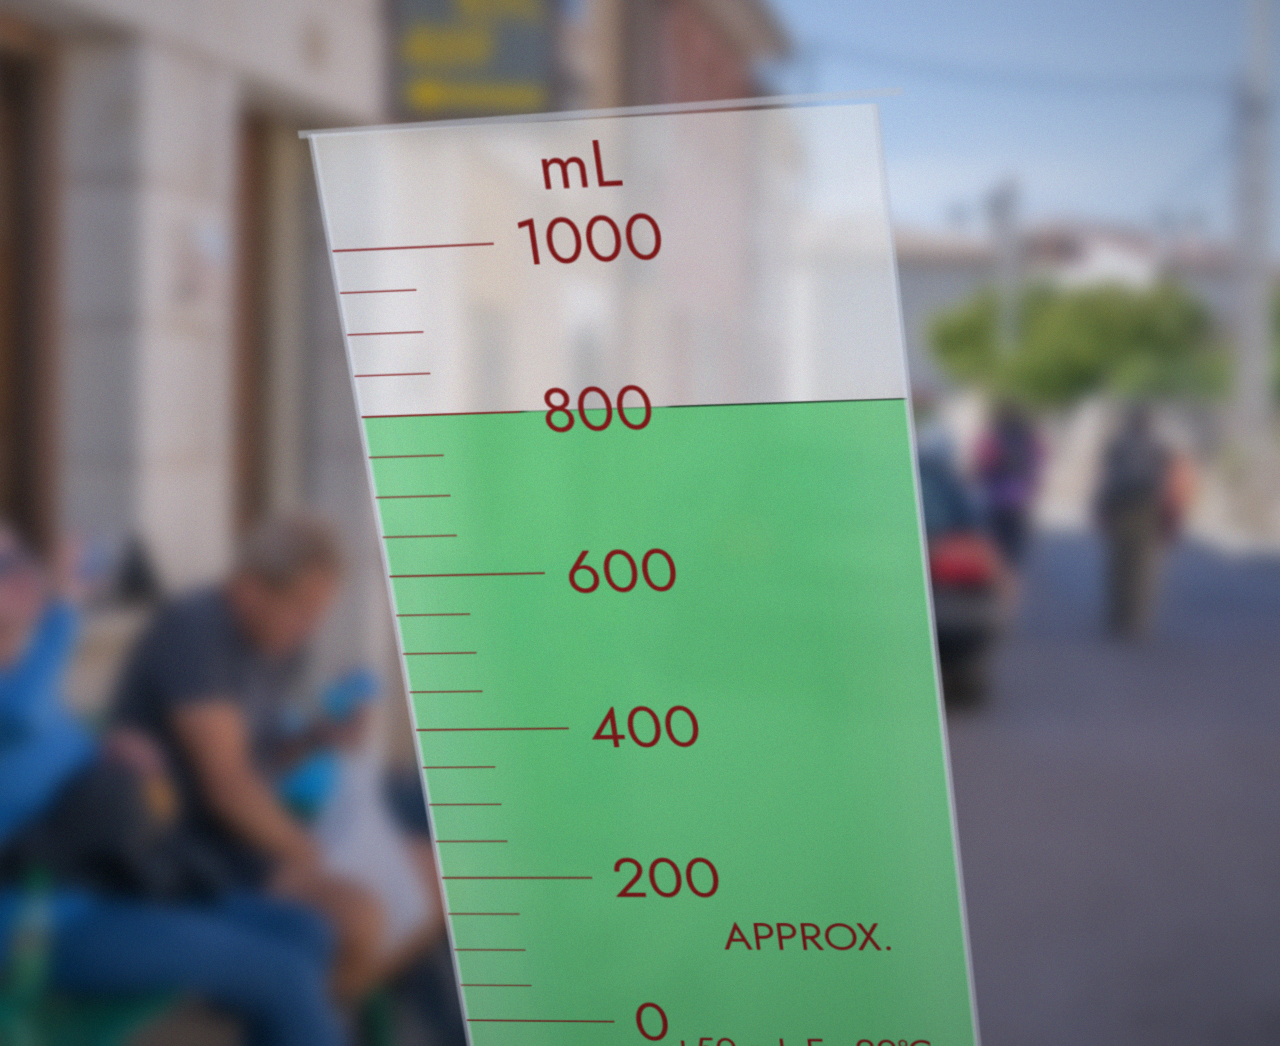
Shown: 800 mL
